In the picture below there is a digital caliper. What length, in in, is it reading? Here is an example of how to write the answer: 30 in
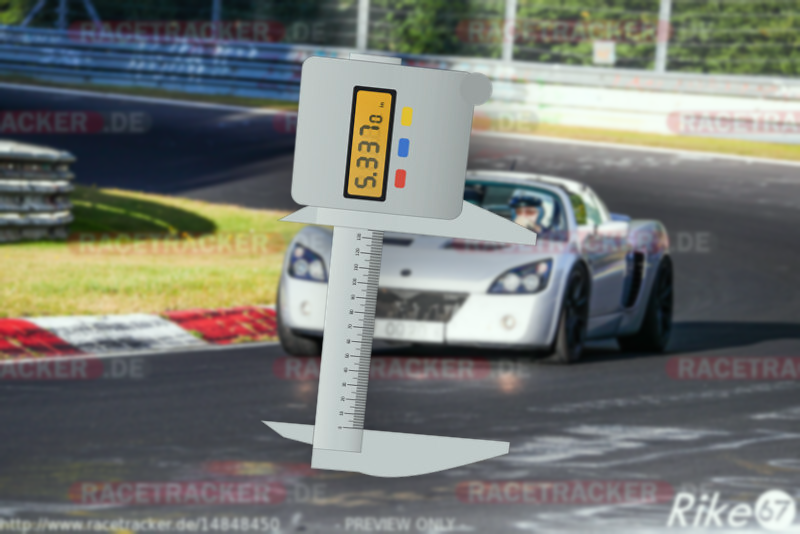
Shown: 5.3370 in
